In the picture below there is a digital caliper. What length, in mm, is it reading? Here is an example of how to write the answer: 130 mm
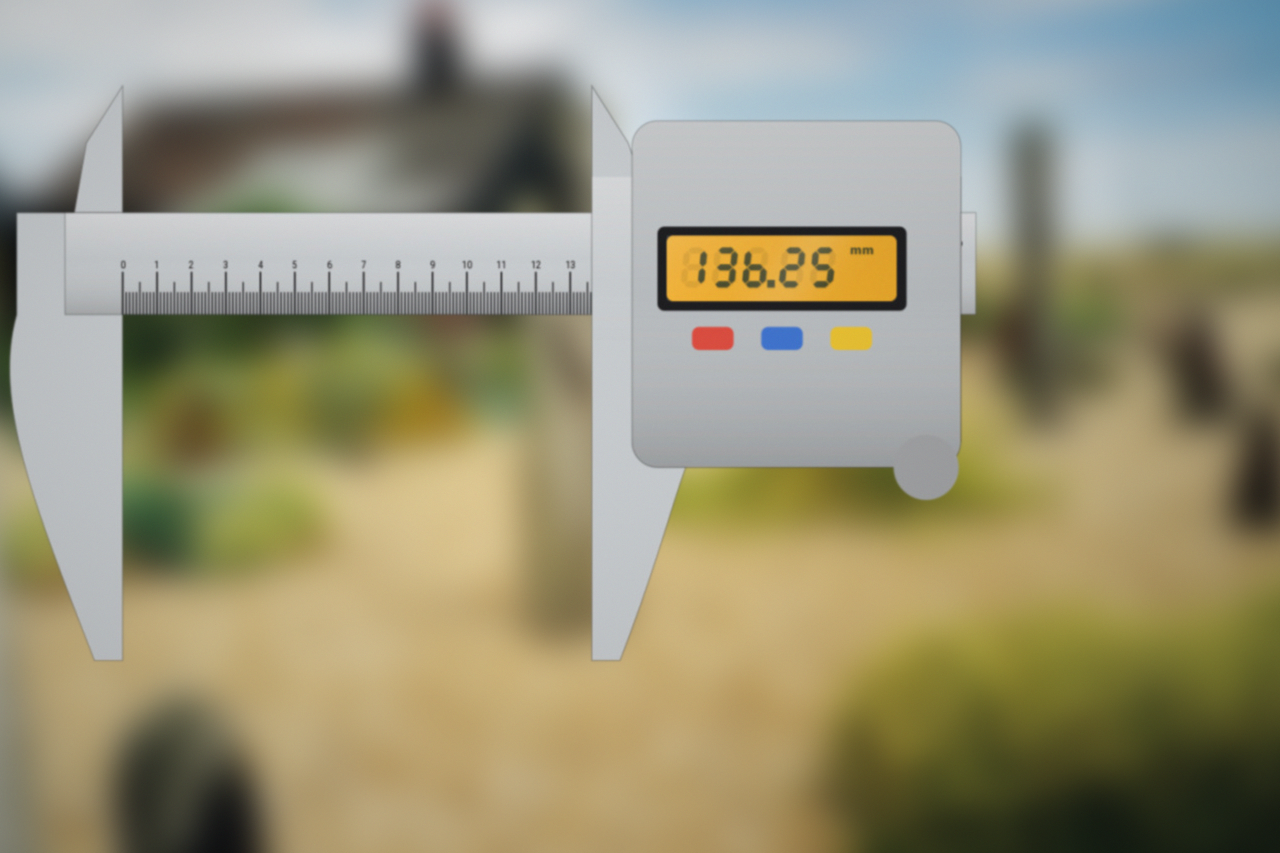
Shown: 136.25 mm
